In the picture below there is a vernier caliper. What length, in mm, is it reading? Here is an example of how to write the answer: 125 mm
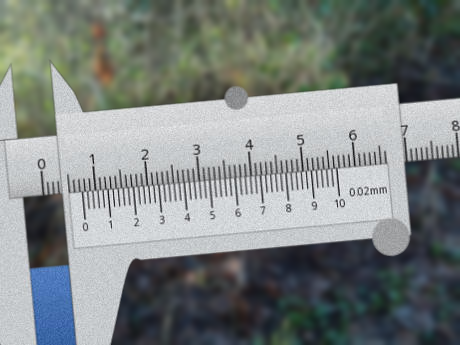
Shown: 7.5 mm
